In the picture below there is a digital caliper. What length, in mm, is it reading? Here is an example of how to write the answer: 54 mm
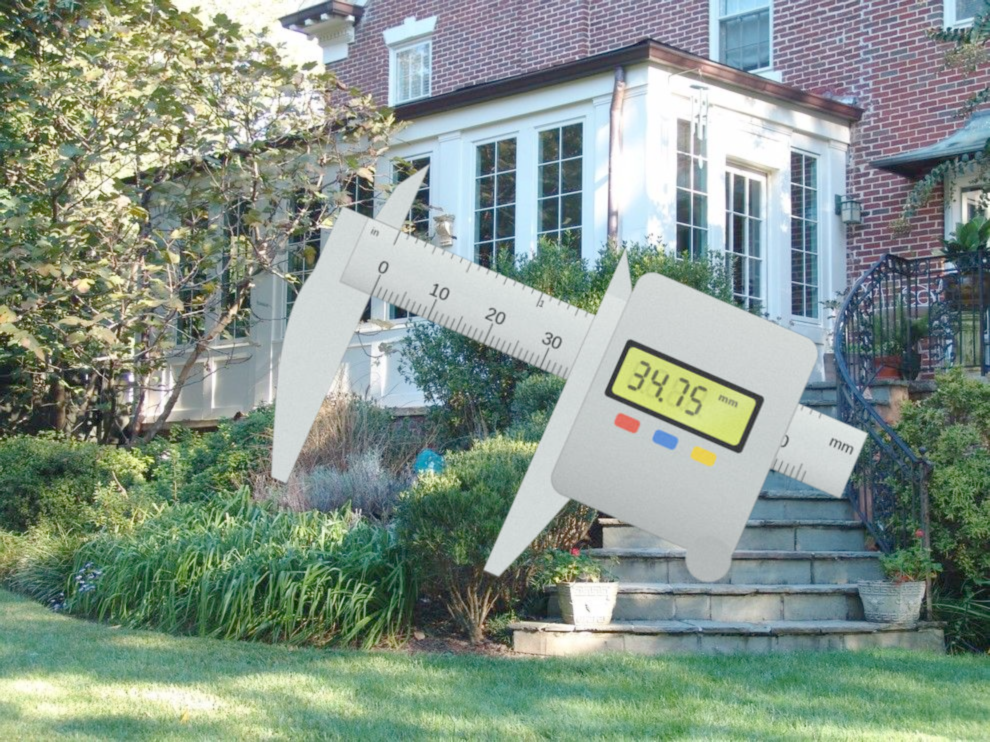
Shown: 34.75 mm
